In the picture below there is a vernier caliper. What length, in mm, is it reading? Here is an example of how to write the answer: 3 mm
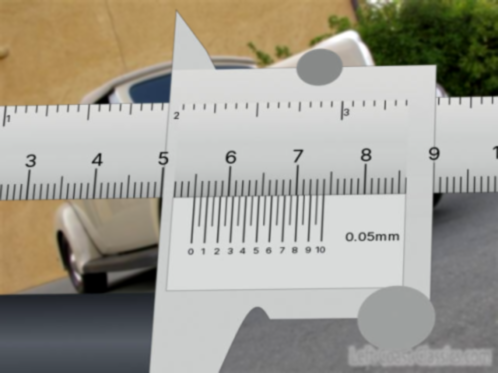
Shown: 55.0 mm
